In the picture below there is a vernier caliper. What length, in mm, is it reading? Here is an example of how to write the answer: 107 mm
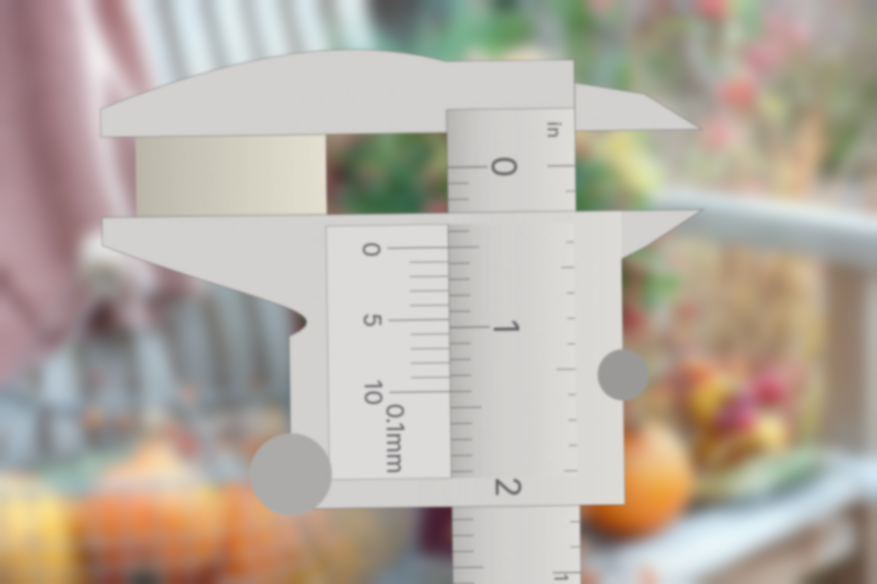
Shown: 5.0 mm
